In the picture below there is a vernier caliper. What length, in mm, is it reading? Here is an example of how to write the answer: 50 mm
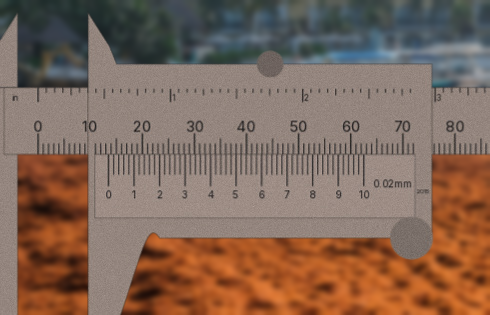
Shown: 13.5 mm
